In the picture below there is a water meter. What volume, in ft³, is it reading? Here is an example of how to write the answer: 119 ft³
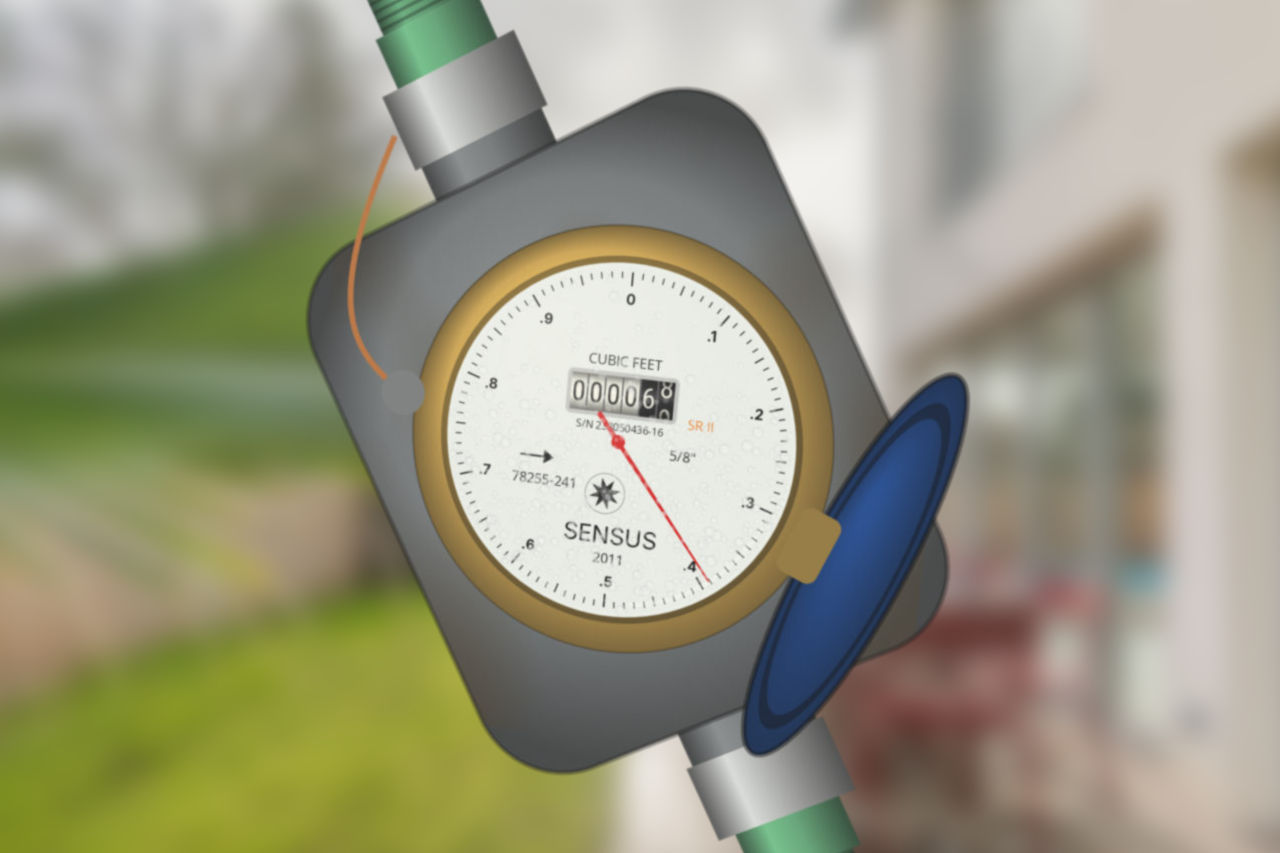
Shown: 68.39 ft³
